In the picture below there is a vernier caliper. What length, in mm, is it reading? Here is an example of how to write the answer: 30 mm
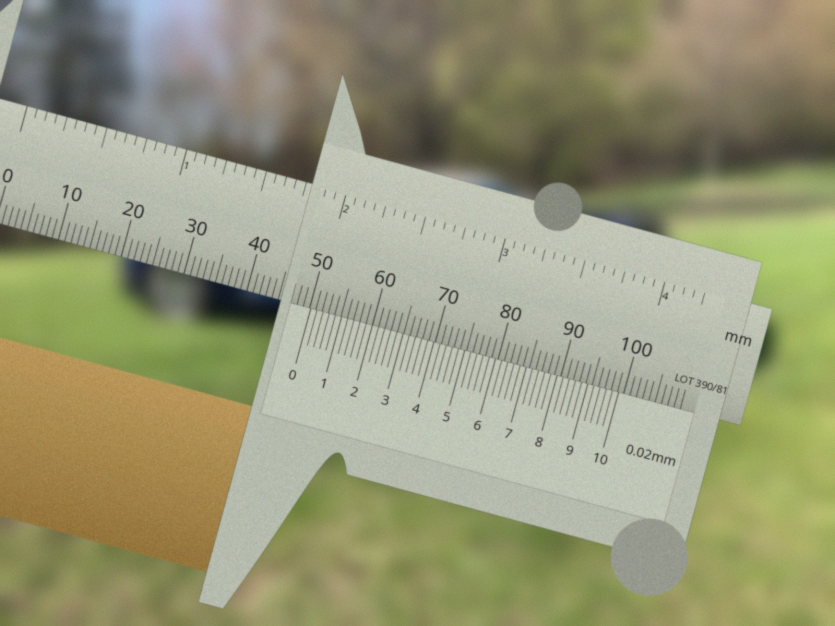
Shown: 50.2 mm
